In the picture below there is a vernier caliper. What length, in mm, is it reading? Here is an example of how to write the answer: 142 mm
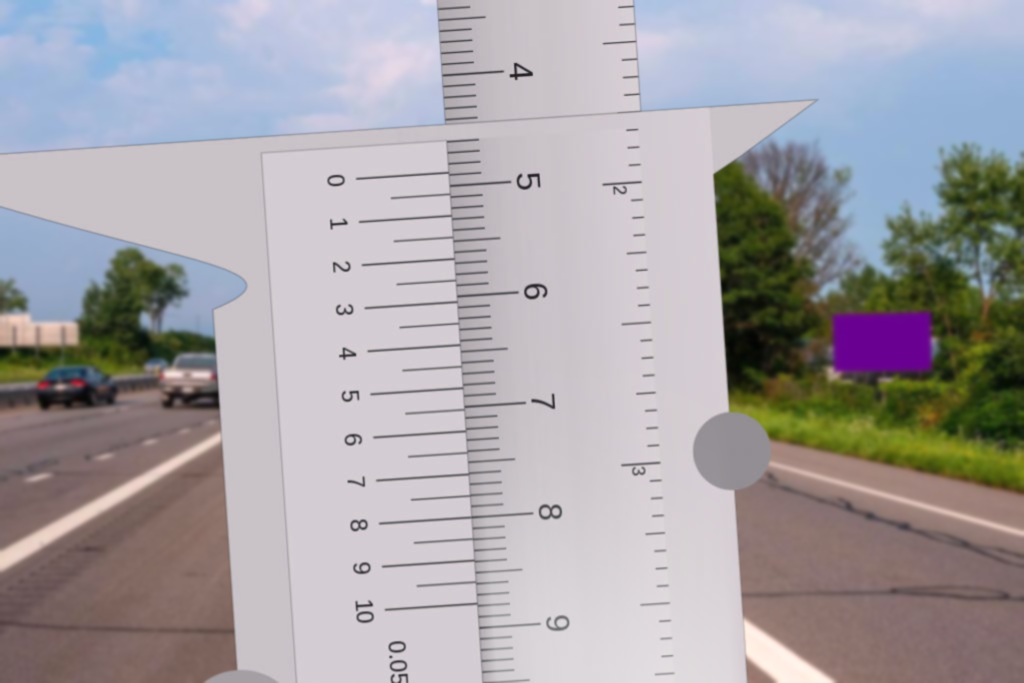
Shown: 48.8 mm
